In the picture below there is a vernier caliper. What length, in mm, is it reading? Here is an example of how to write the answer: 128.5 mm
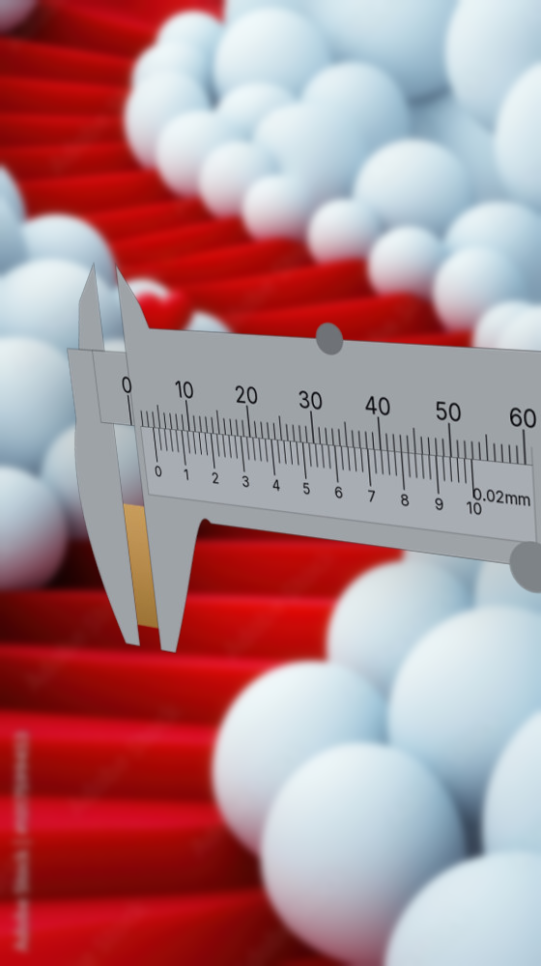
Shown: 3.8 mm
